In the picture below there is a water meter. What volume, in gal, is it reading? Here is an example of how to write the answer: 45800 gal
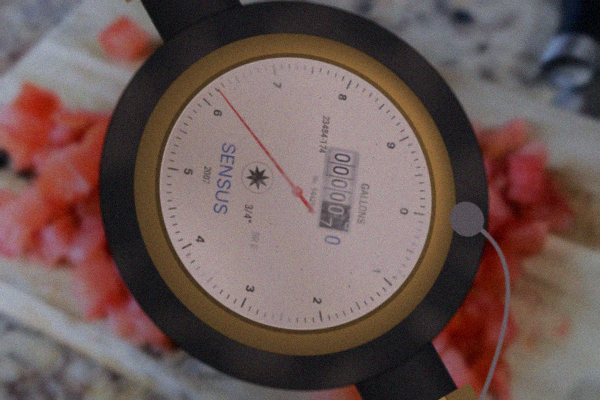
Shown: 66.2 gal
